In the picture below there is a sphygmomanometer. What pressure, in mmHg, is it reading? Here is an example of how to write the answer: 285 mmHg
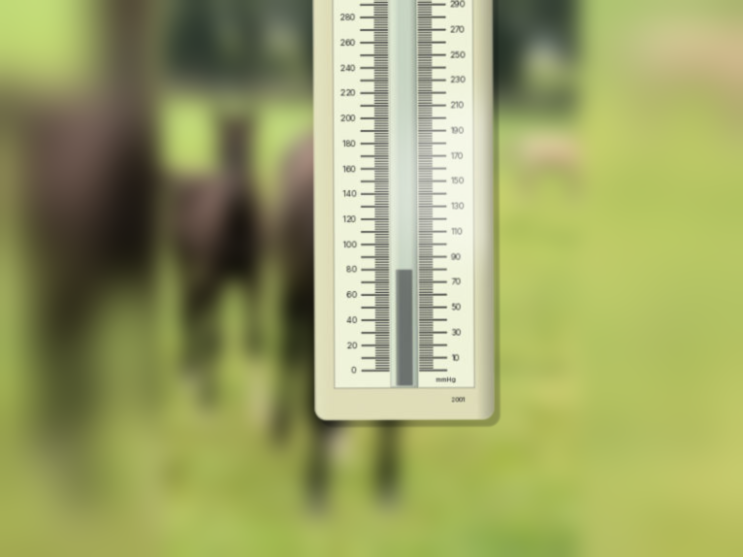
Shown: 80 mmHg
